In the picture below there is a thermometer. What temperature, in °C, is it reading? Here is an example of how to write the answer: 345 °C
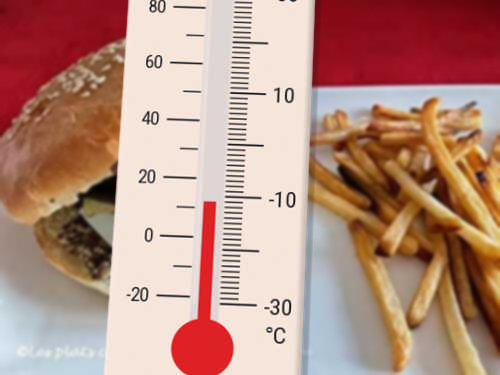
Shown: -11 °C
